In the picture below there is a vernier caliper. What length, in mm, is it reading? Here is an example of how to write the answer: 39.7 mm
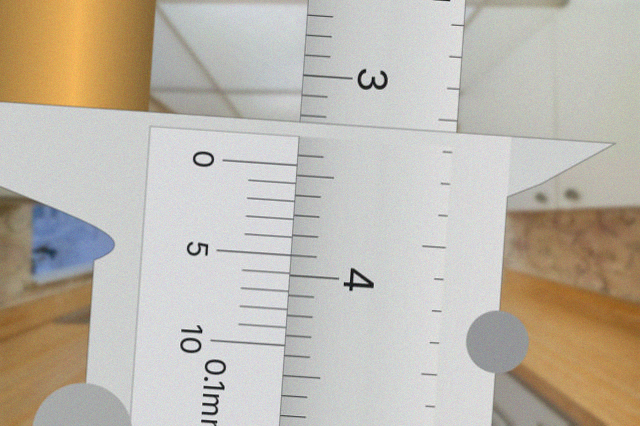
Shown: 34.5 mm
